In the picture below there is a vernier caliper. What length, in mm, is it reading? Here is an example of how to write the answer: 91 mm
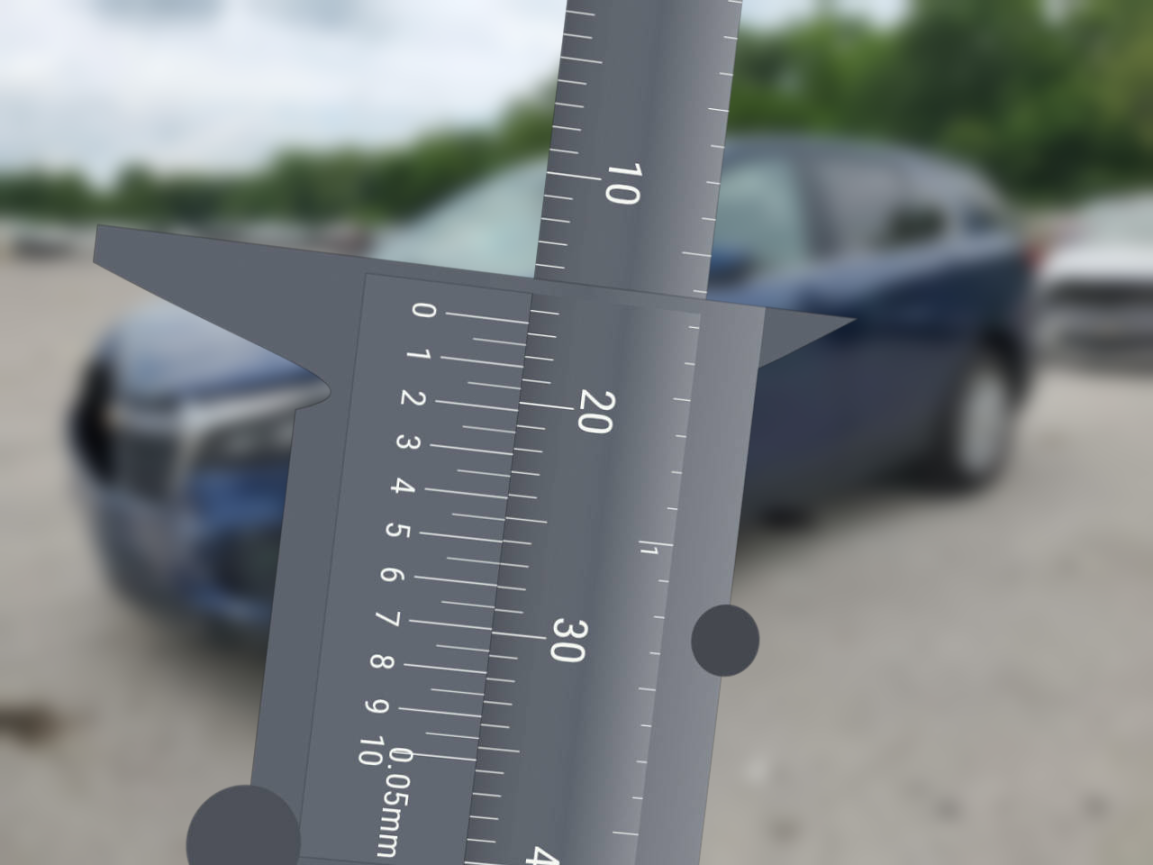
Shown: 16.55 mm
